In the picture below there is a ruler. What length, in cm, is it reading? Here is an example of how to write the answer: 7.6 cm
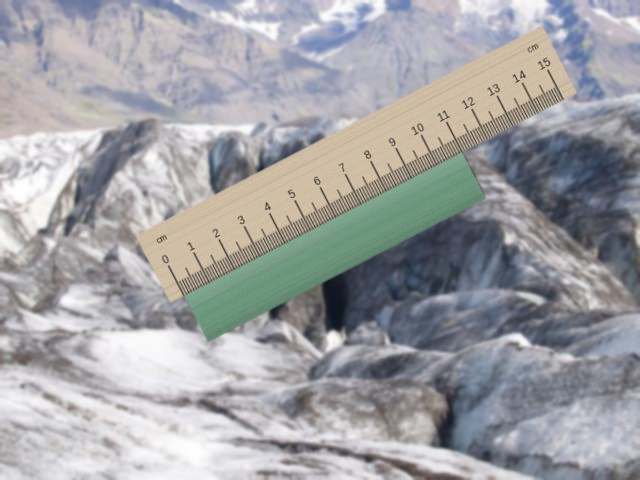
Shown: 11 cm
